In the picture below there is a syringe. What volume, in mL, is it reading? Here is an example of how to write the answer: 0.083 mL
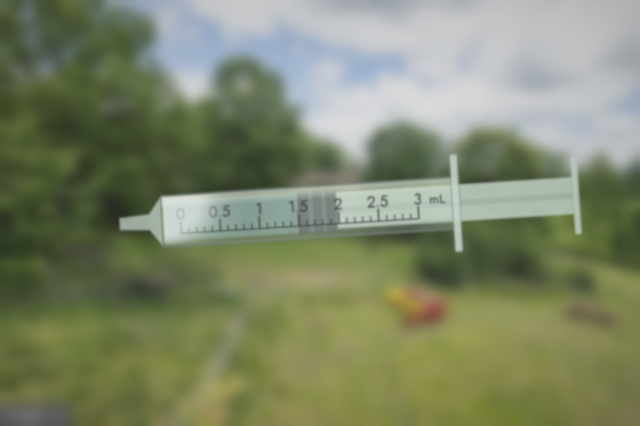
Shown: 1.5 mL
